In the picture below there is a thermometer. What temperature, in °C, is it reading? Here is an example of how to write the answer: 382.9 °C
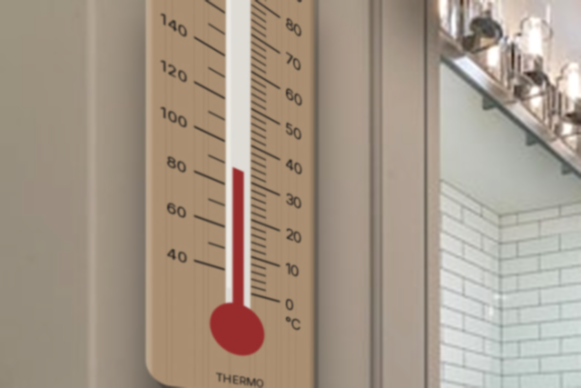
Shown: 32 °C
